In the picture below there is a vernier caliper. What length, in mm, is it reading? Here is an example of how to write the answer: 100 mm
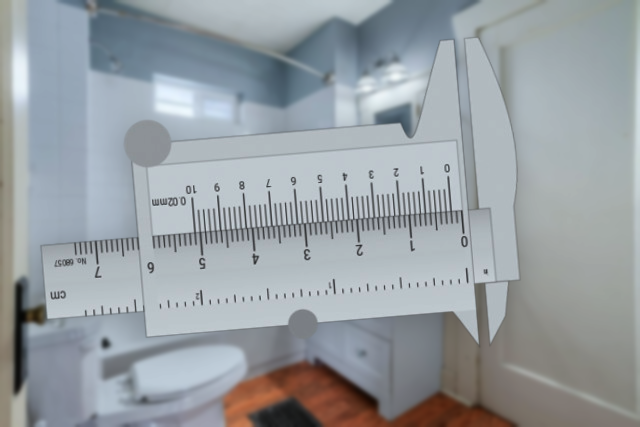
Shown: 2.0 mm
